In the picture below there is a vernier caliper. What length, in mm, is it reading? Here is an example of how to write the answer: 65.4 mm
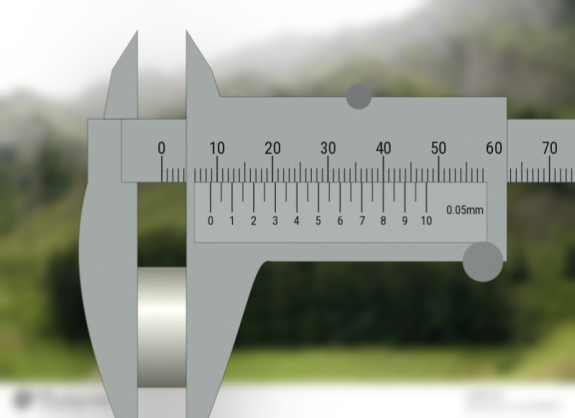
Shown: 8.8 mm
